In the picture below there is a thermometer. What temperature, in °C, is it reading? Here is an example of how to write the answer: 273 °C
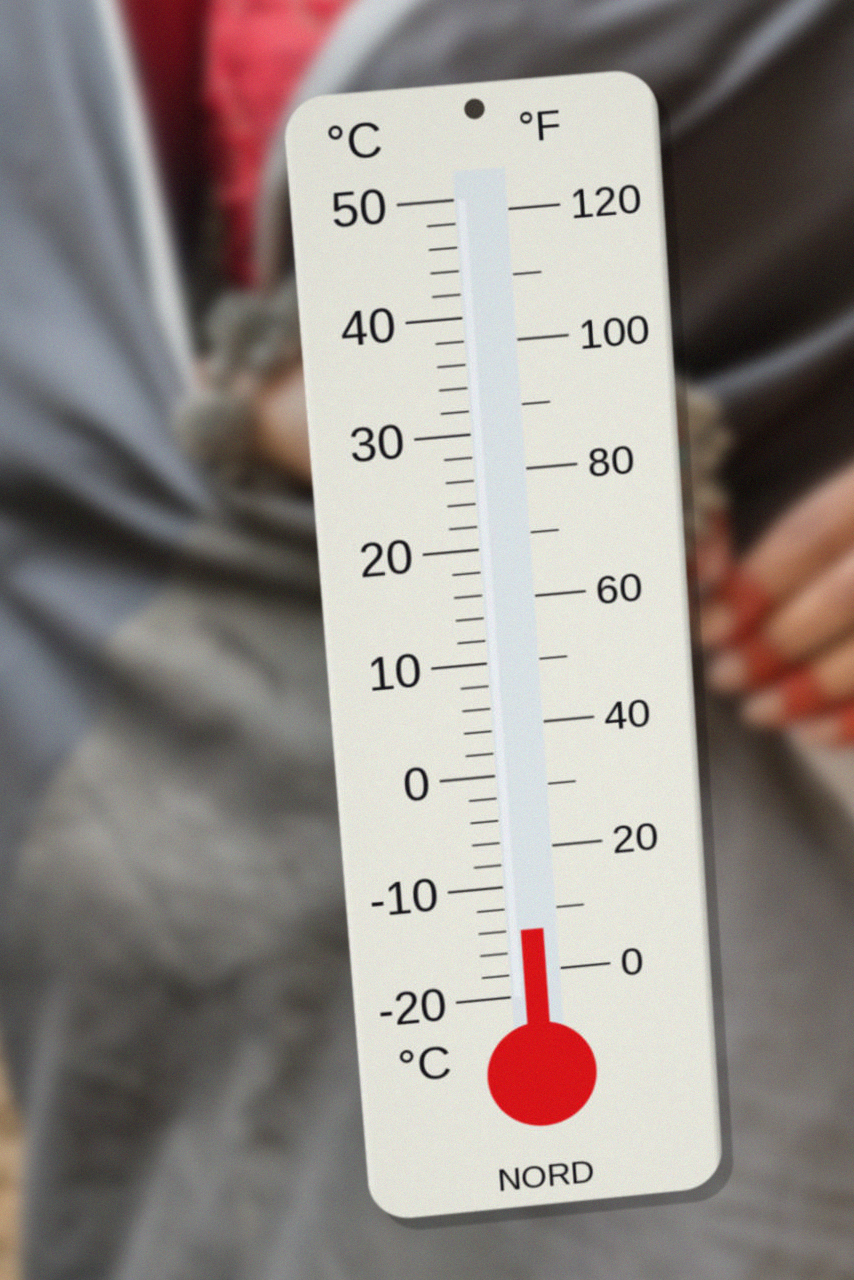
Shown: -14 °C
